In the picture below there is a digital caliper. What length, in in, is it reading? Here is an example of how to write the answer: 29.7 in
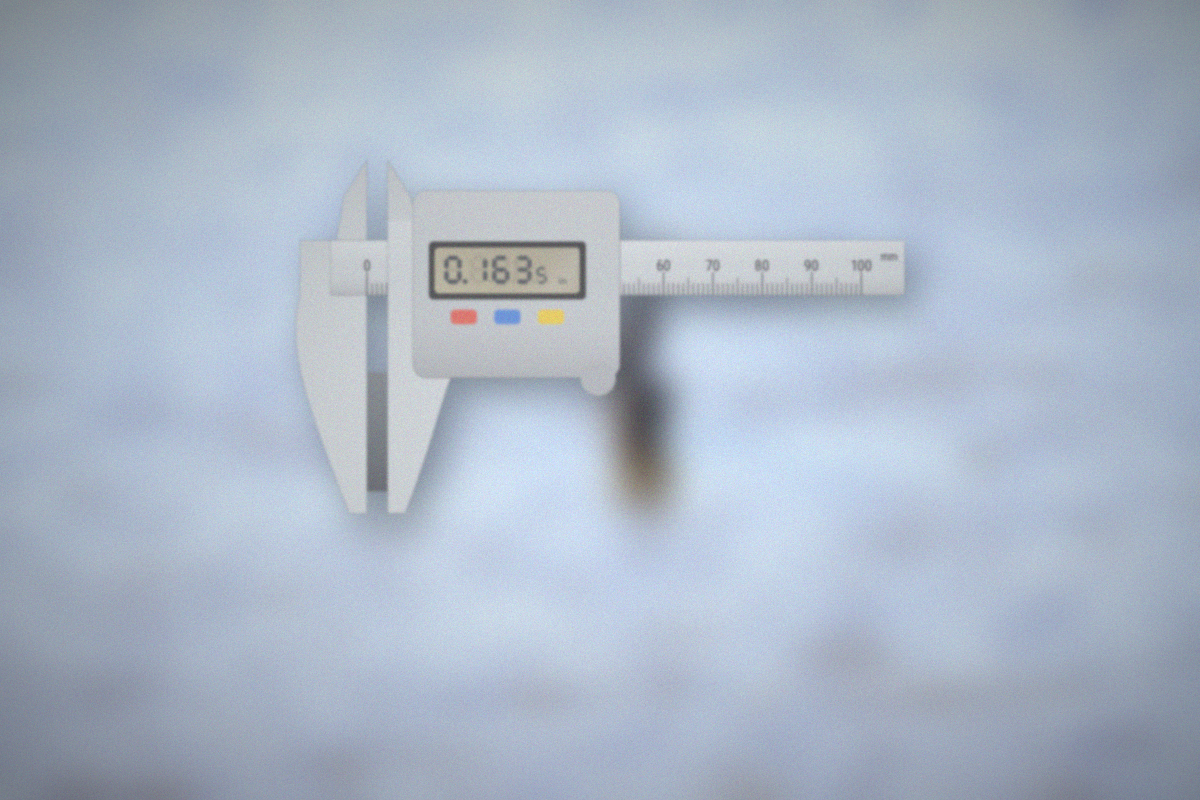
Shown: 0.1635 in
